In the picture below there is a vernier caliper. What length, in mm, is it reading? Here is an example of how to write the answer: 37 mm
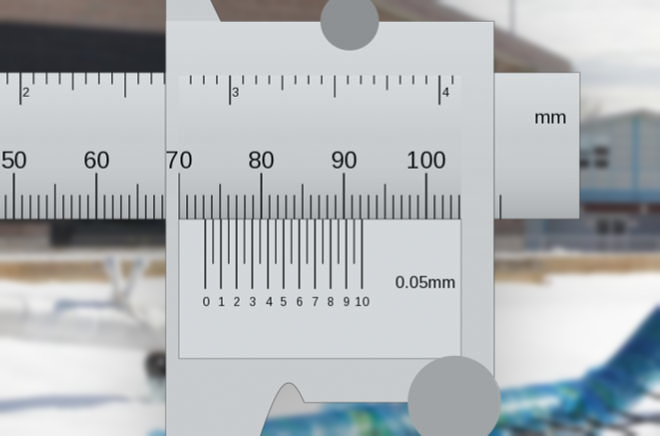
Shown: 73.2 mm
